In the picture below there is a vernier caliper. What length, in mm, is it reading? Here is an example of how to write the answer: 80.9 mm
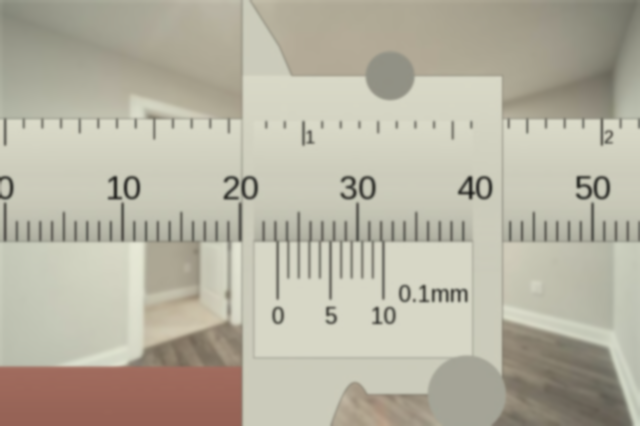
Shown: 23.2 mm
